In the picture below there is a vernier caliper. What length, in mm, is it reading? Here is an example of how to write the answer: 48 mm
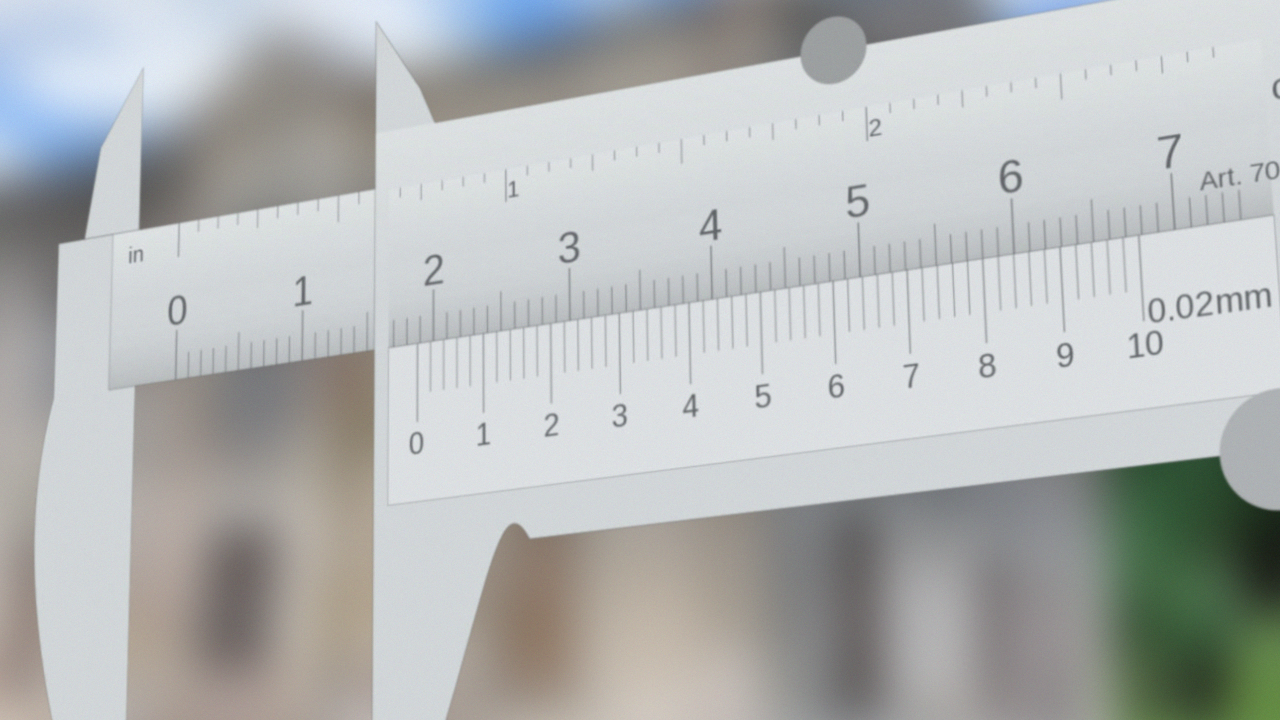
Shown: 18.8 mm
